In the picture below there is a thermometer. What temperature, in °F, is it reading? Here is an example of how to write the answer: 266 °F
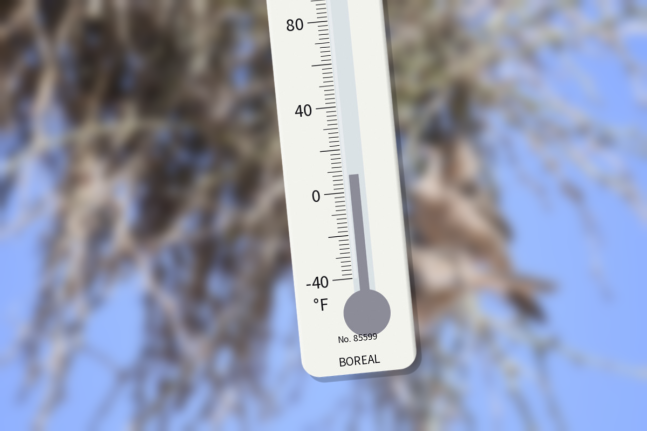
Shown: 8 °F
